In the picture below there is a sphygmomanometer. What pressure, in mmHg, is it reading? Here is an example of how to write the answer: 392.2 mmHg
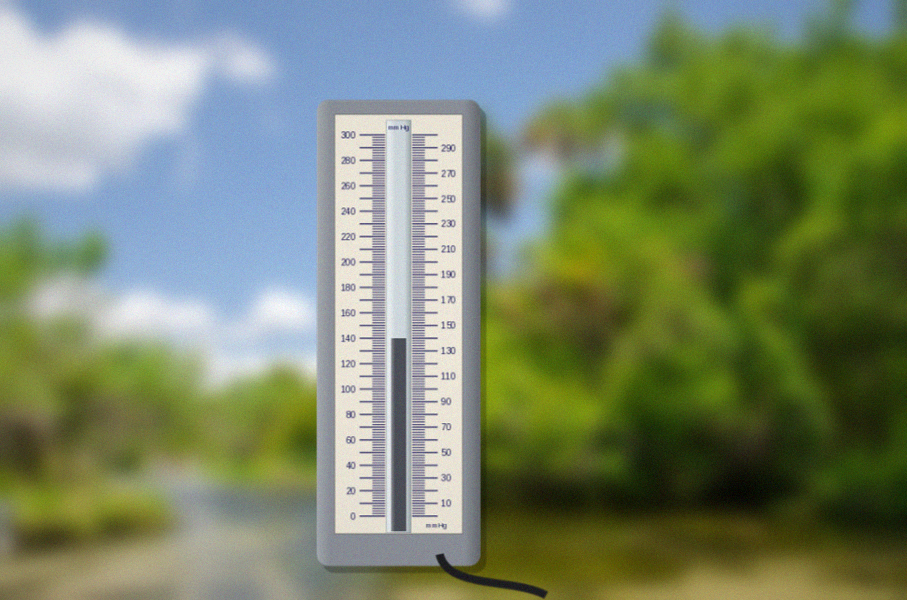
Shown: 140 mmHg
